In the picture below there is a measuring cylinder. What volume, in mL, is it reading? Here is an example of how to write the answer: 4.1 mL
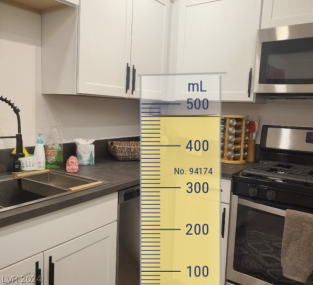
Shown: 470 mL
